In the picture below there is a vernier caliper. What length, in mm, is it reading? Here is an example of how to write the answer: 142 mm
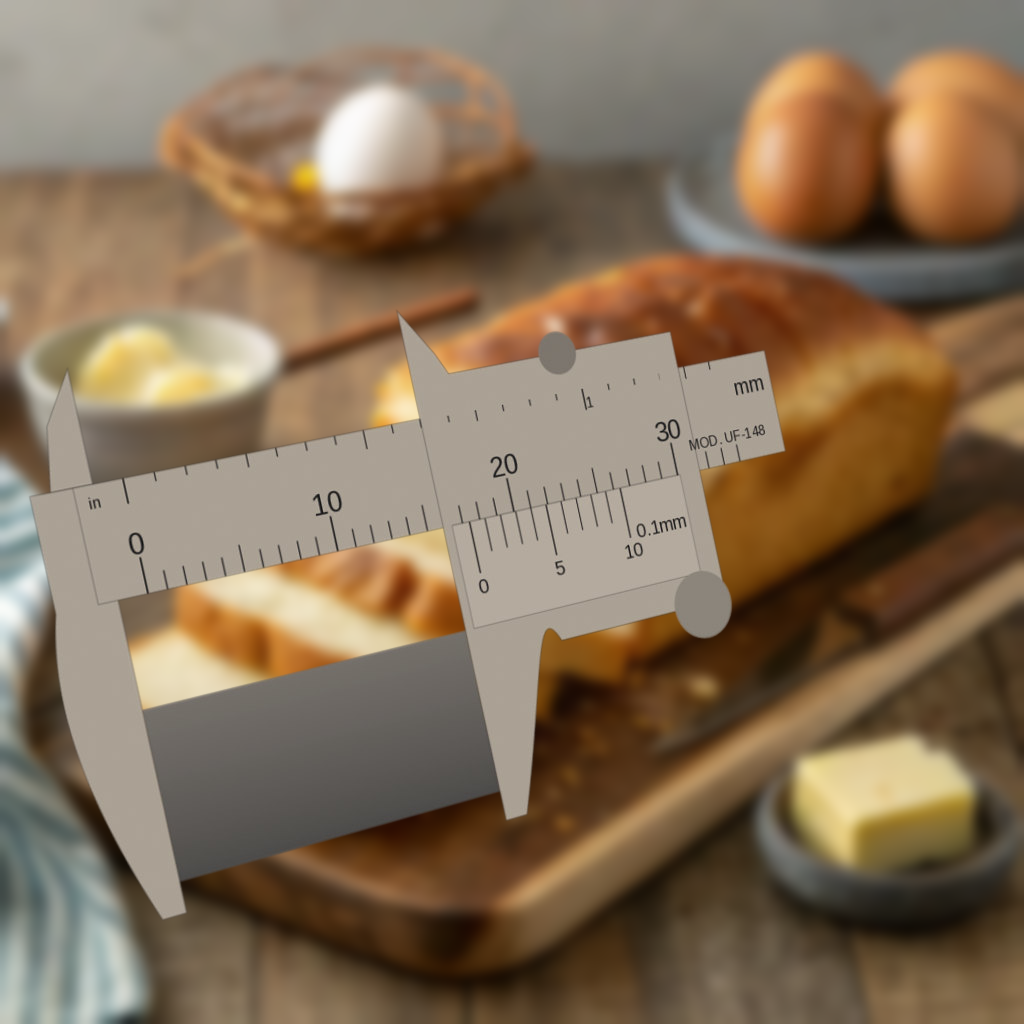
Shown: 17.4 mm
